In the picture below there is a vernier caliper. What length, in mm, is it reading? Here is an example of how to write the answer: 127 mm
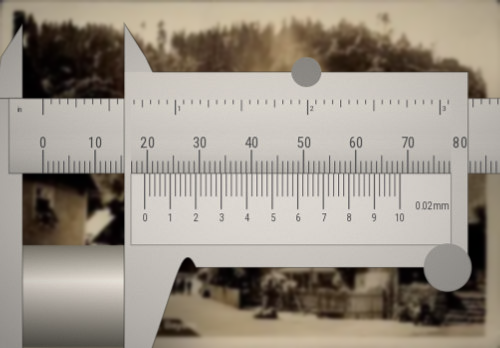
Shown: 19.5 mm
